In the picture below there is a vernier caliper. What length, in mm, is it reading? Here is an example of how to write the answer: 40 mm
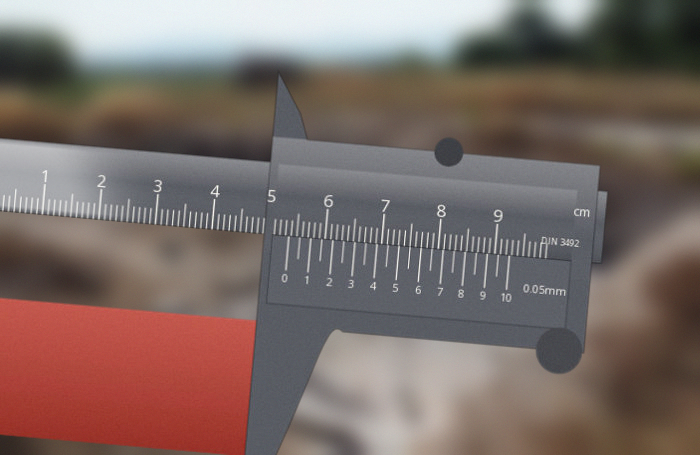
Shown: 53.6 mm
